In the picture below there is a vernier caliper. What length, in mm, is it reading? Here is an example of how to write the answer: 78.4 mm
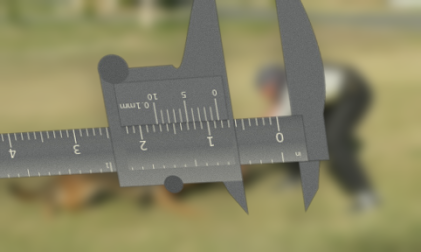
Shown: 8.4 mm
